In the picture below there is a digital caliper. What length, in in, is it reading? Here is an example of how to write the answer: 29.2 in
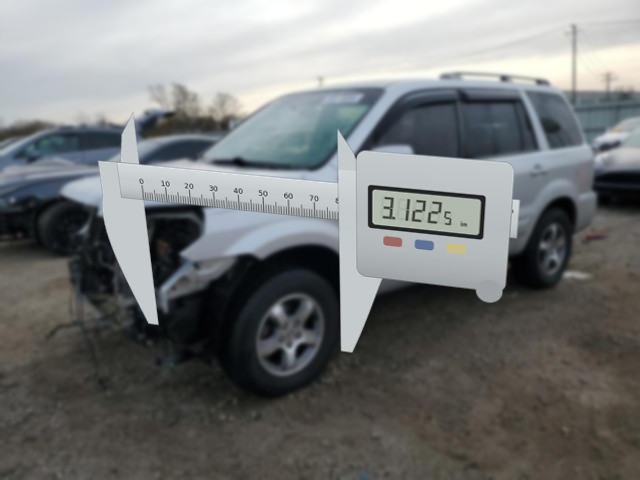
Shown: 3.1225 in
